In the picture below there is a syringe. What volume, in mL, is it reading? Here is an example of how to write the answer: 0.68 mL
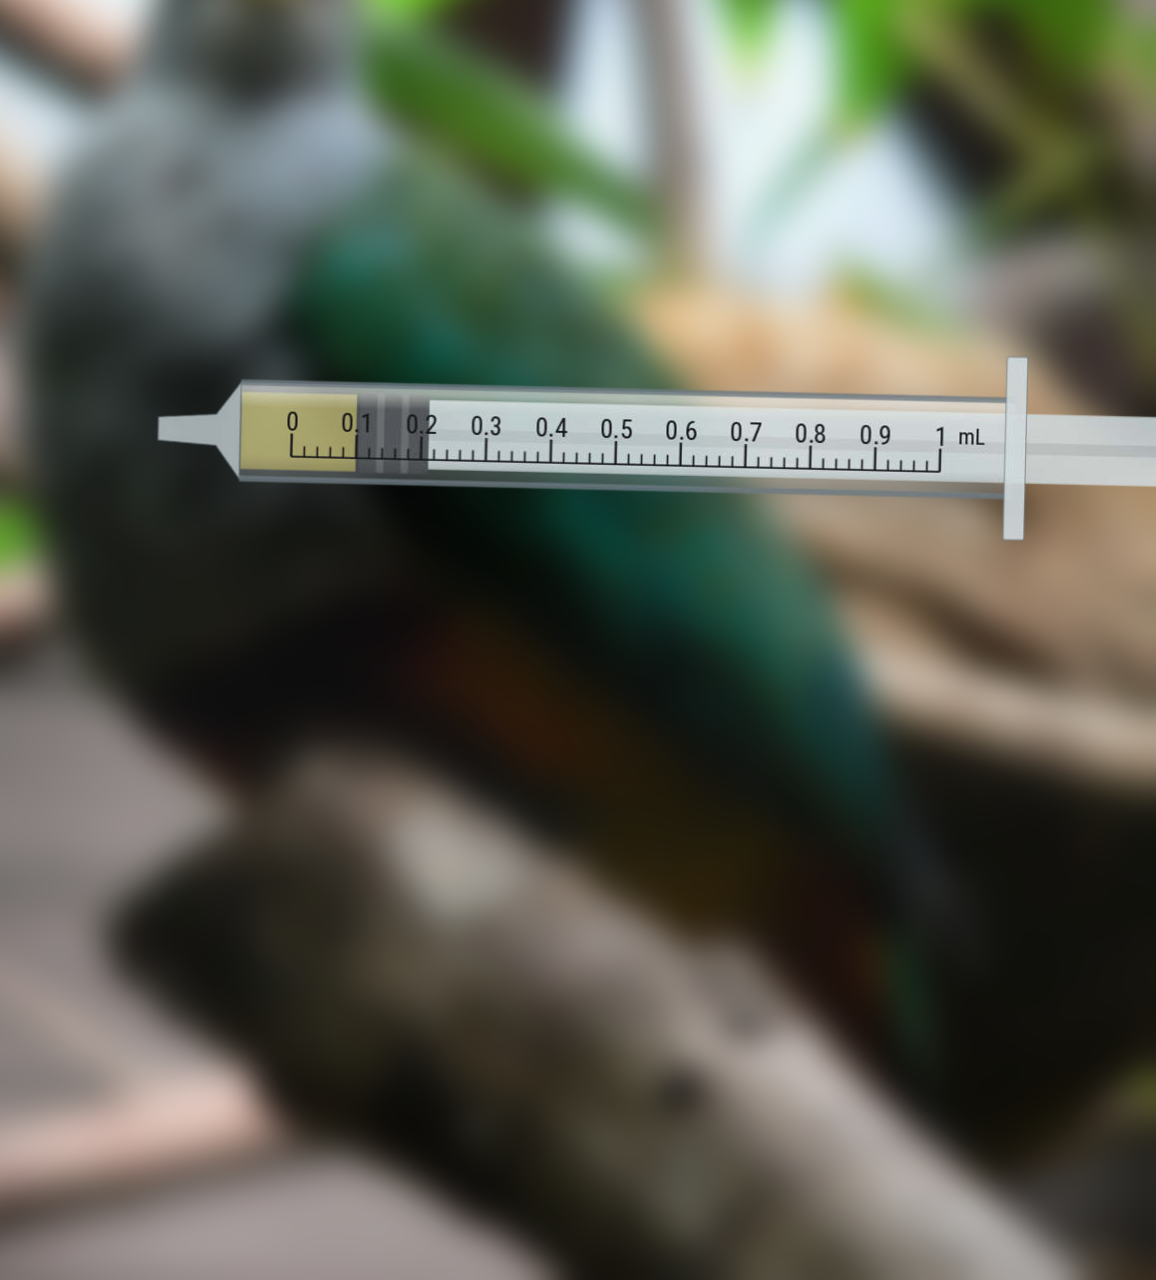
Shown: 0.1 mL
